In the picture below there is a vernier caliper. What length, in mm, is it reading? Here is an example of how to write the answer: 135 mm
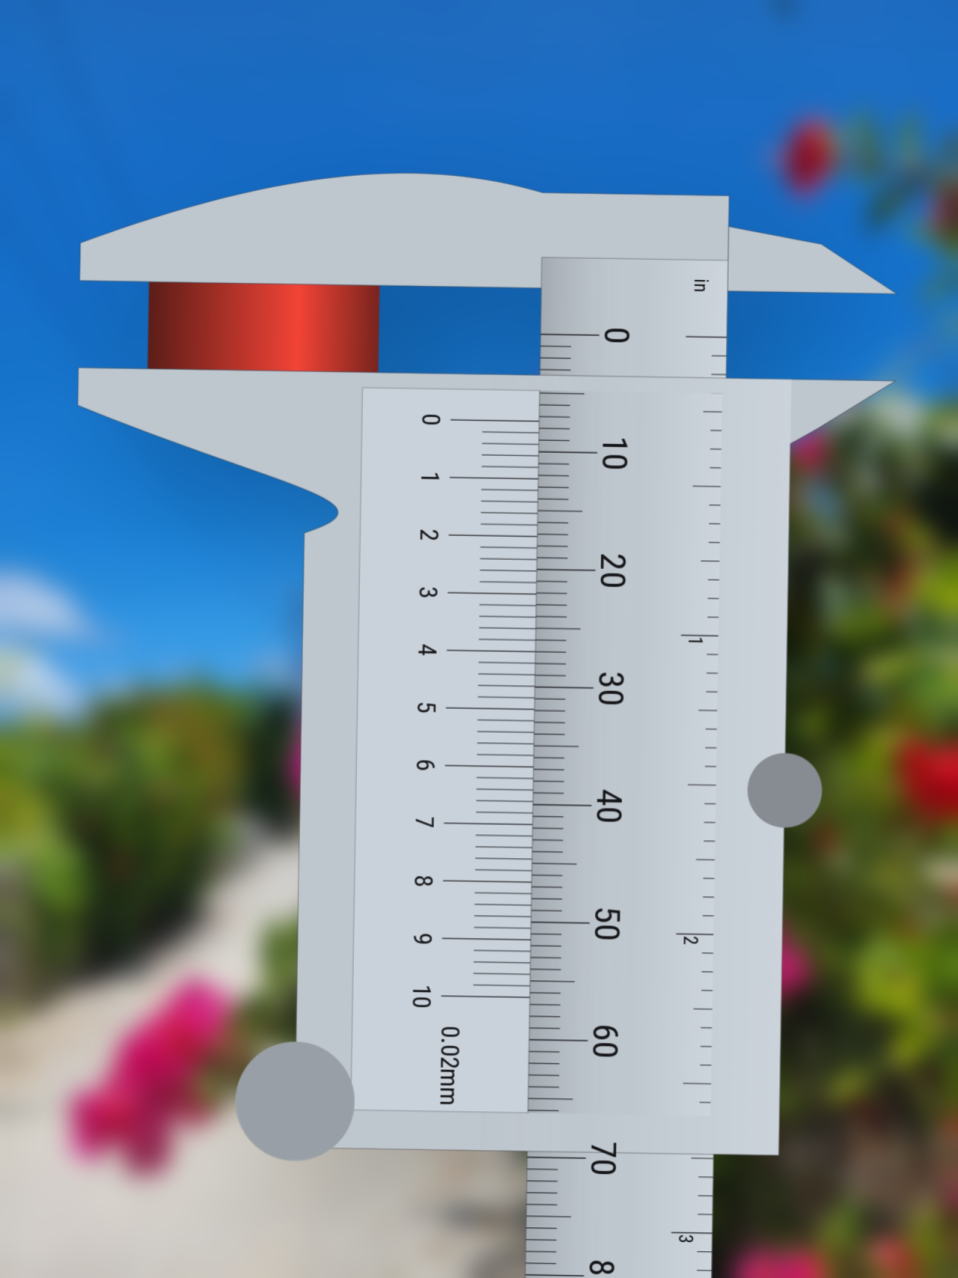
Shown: 7.4 mm
